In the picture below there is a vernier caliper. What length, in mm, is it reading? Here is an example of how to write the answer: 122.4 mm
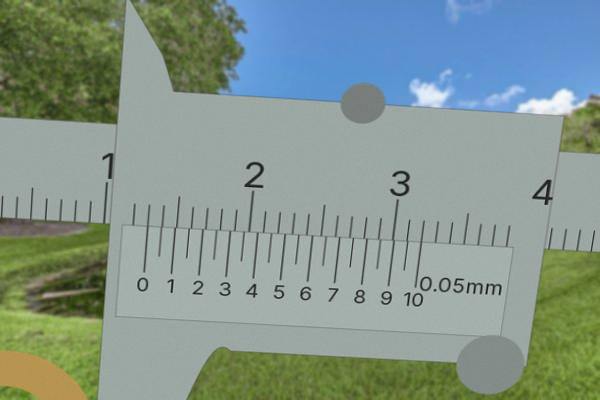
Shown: 13.0 mm
